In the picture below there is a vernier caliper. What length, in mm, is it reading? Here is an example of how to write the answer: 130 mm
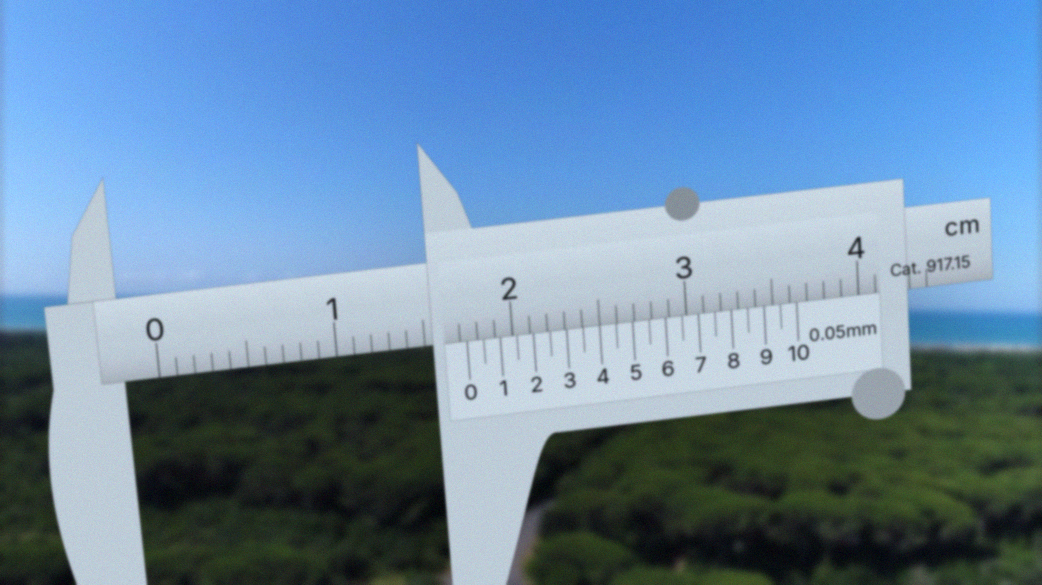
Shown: 17.4 mm
